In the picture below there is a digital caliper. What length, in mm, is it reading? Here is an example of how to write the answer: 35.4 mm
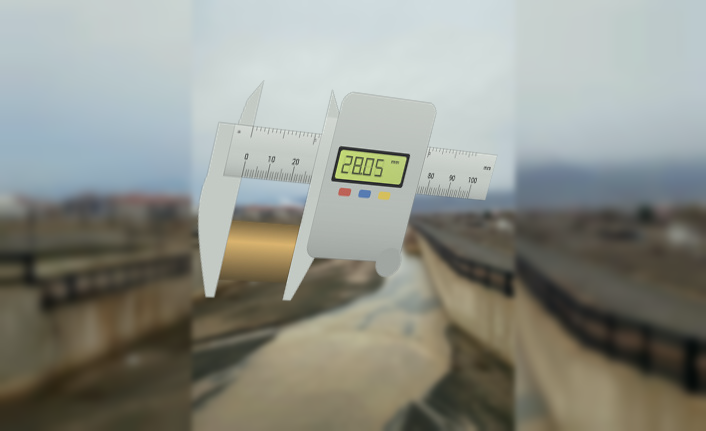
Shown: 28.05 mm
